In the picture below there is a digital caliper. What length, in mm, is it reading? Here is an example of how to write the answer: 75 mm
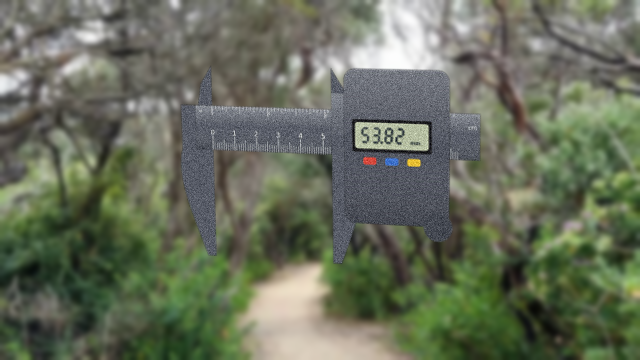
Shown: 53.82 mm
